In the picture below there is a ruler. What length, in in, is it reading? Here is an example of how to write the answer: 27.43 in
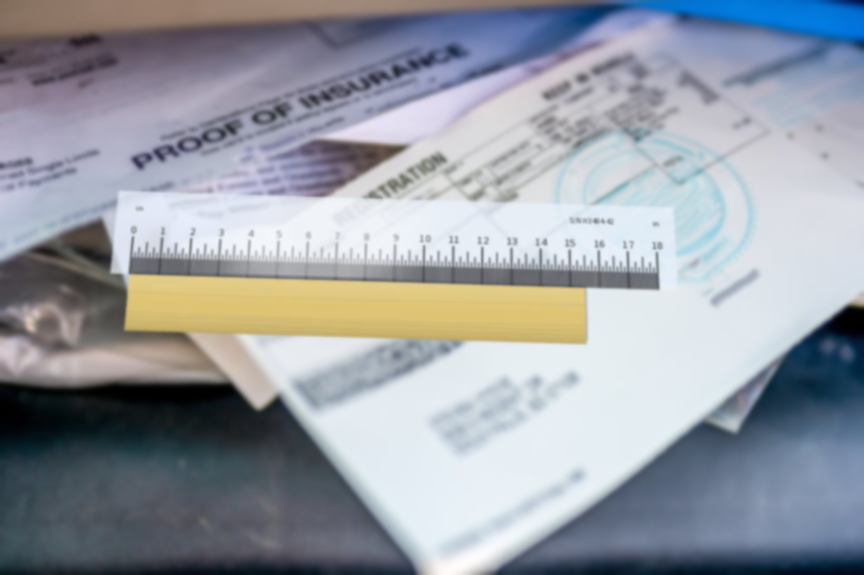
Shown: 15.5 in
